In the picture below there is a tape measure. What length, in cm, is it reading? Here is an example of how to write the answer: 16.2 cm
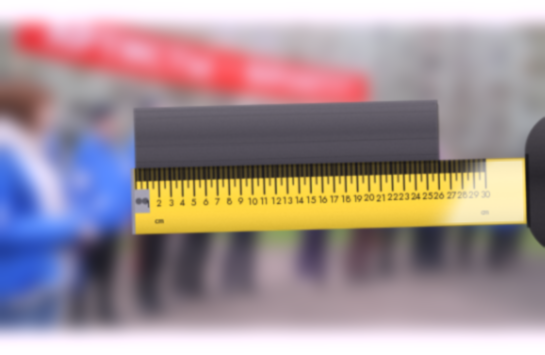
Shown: 26 cm
